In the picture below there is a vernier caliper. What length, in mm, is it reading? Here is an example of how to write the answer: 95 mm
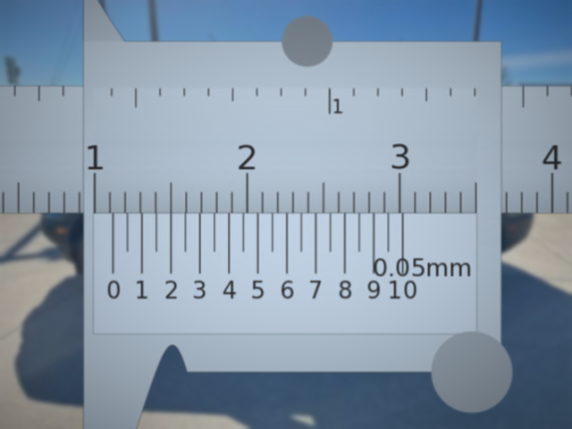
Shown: 11.2 mm
